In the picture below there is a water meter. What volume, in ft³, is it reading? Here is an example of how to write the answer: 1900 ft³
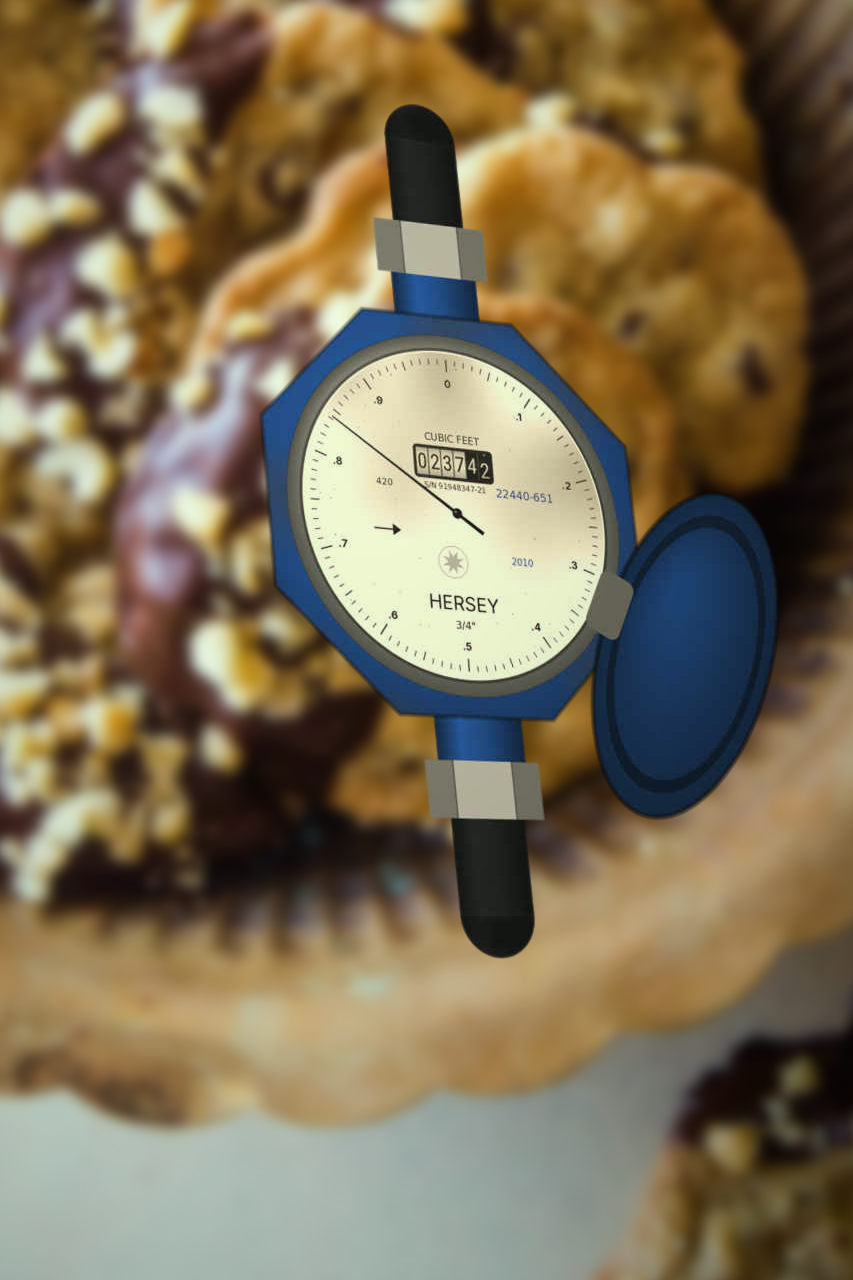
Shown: 23741.84 ft³
